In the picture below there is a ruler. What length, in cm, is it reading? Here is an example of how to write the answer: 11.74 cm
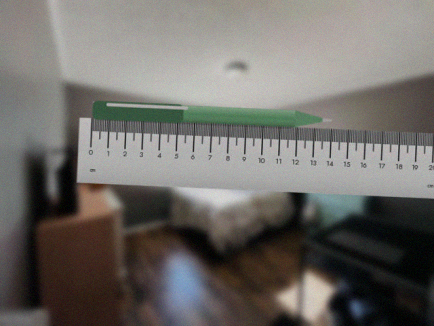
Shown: 14 cm
